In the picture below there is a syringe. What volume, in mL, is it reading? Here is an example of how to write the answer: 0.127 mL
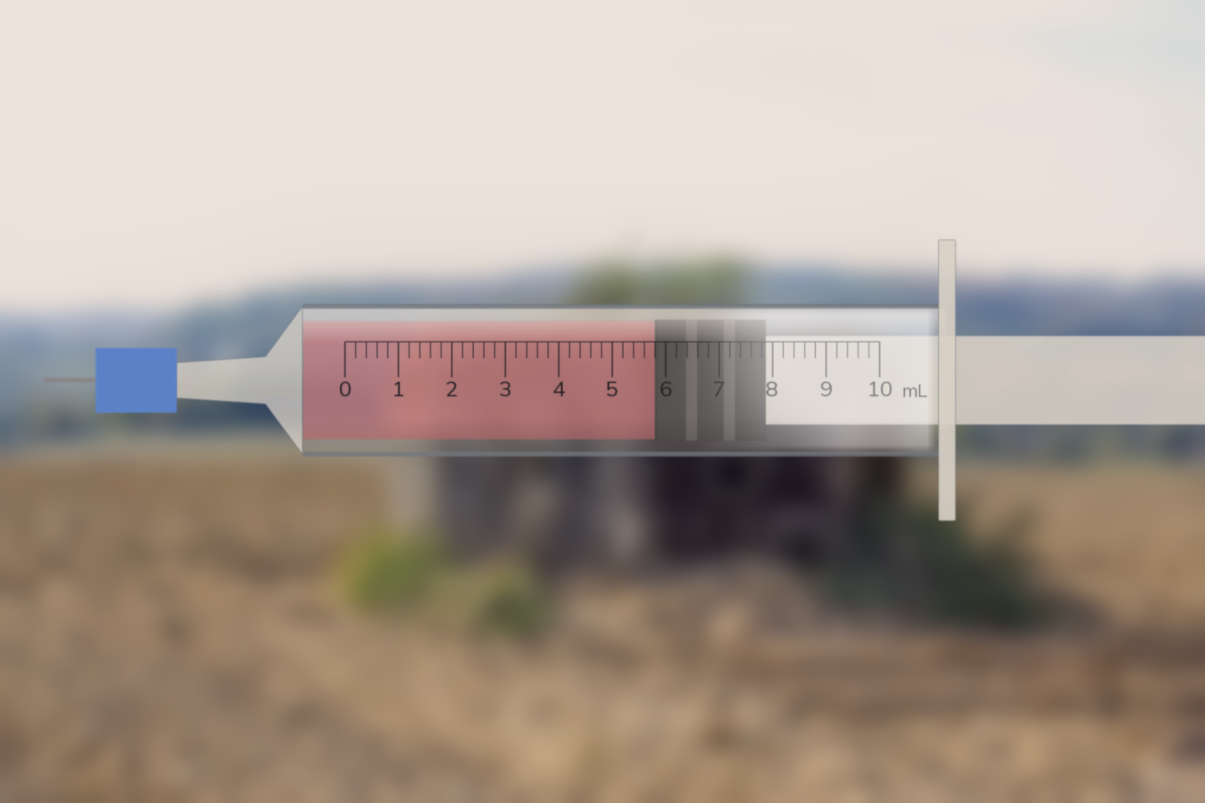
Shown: 5.8 mL
